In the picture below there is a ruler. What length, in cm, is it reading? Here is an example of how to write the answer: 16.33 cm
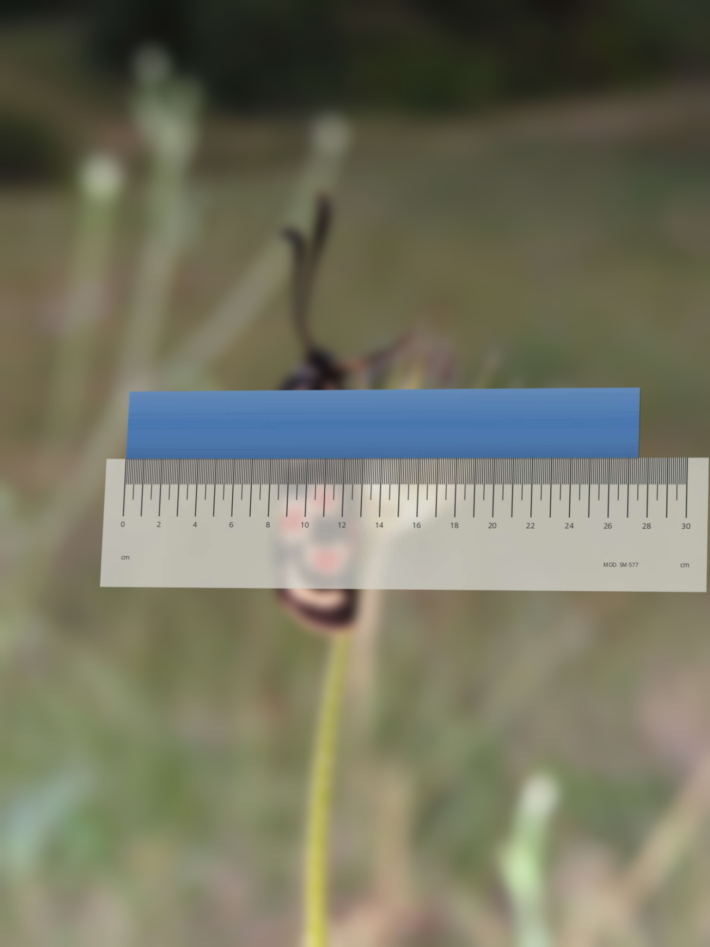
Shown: 27.5 cm
